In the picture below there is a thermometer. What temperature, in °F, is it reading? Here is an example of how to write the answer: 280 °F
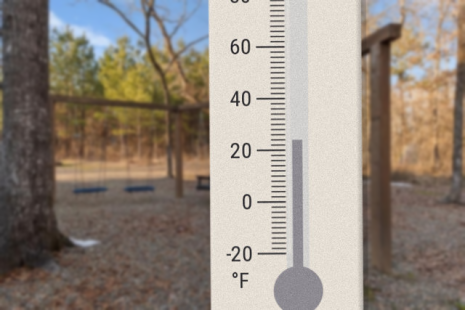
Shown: 24 °F
